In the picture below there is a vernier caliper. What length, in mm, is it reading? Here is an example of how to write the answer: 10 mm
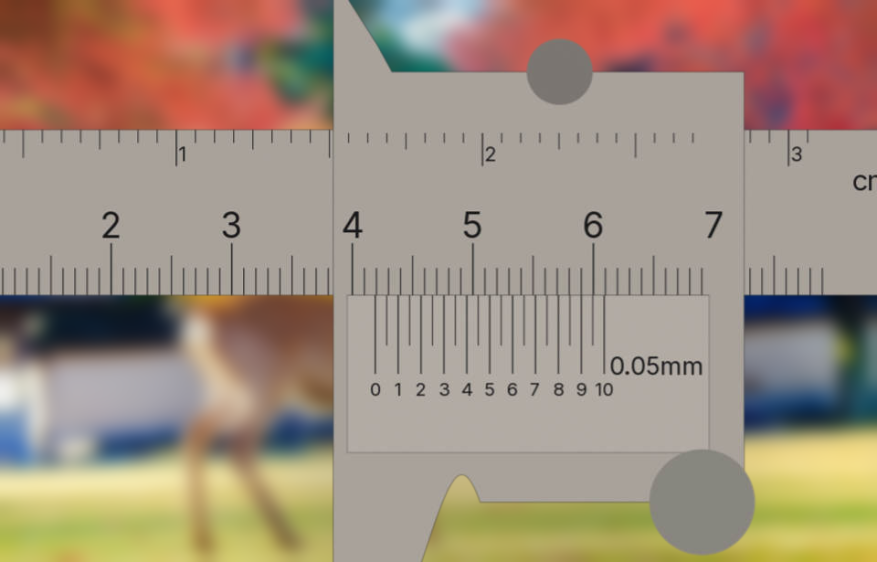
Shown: 41.9 mm
